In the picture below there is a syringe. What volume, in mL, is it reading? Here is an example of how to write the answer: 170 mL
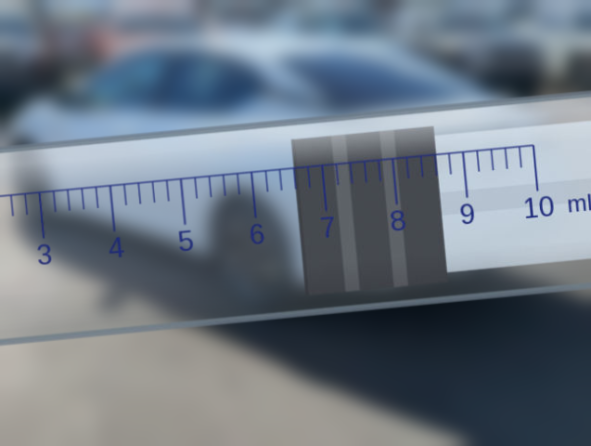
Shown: 6.6 mL
